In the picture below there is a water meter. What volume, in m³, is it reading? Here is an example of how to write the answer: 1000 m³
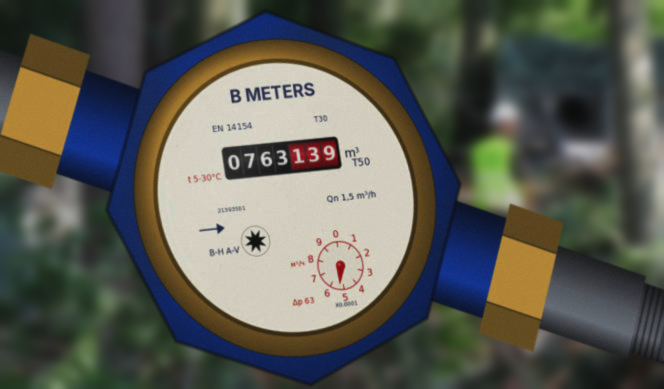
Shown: 763.1395 m³
